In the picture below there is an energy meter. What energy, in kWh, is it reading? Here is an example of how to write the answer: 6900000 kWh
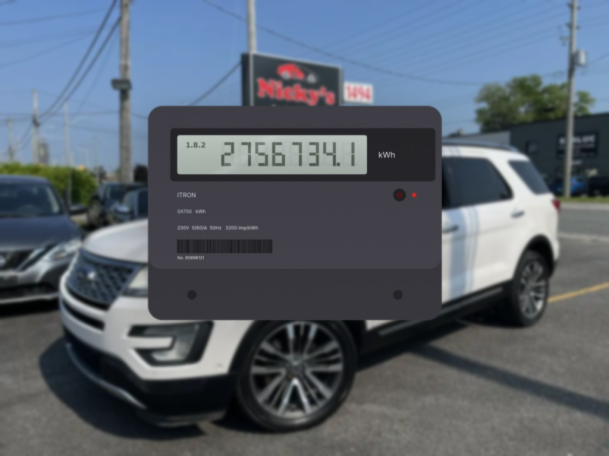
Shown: 2756734.1 kWh
